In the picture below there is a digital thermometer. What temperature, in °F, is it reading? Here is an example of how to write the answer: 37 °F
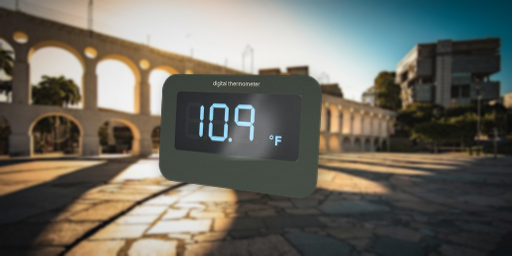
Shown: 10.9 °F
